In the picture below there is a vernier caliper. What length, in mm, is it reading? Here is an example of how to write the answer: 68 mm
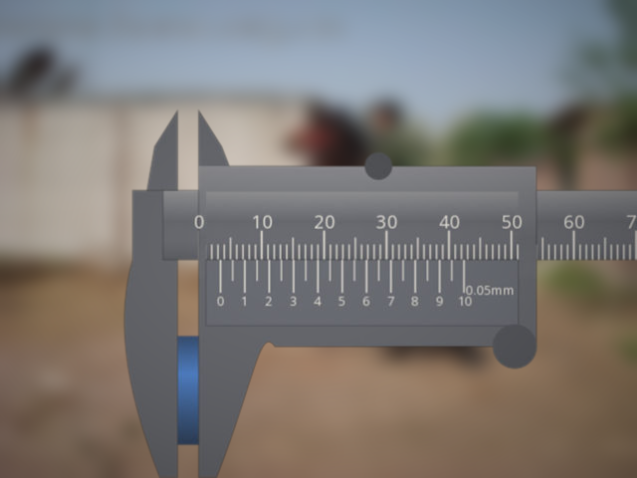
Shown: 3.4 mm
